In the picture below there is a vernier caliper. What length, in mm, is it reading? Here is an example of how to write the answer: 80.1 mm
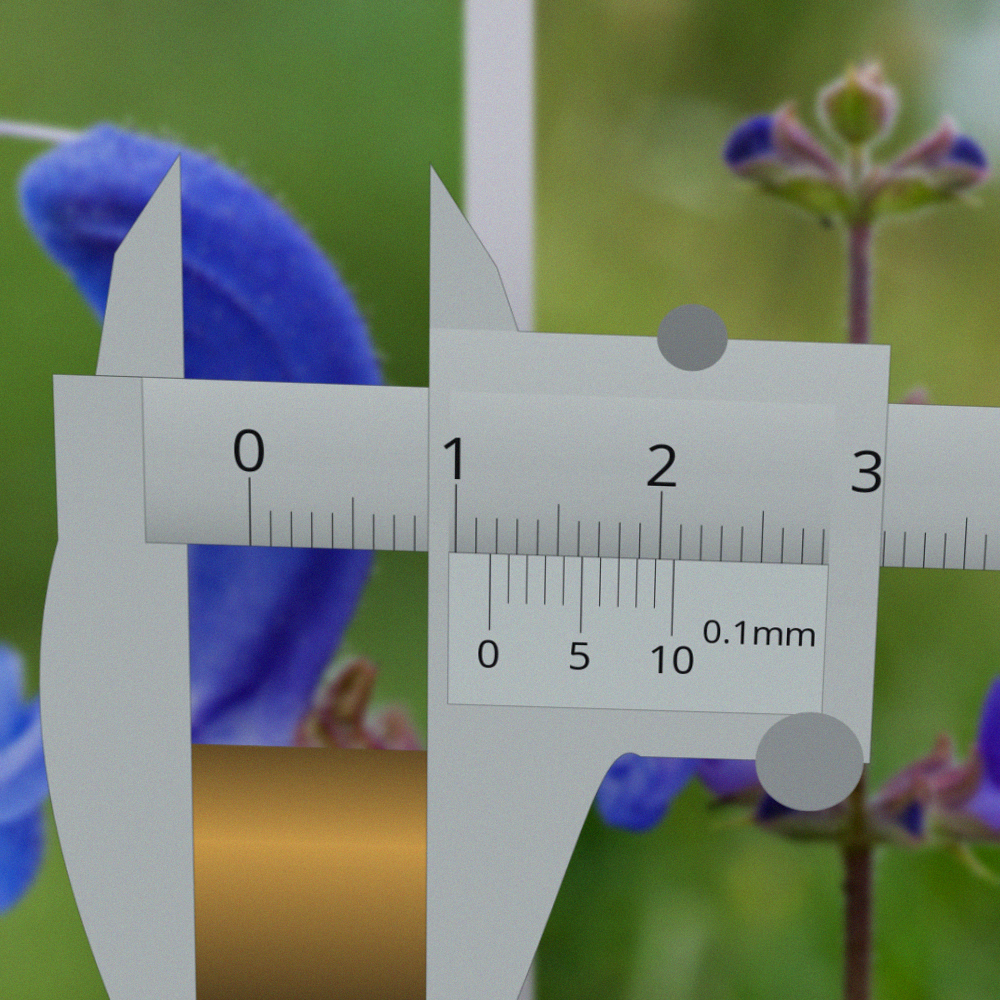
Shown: 11.7 mm
